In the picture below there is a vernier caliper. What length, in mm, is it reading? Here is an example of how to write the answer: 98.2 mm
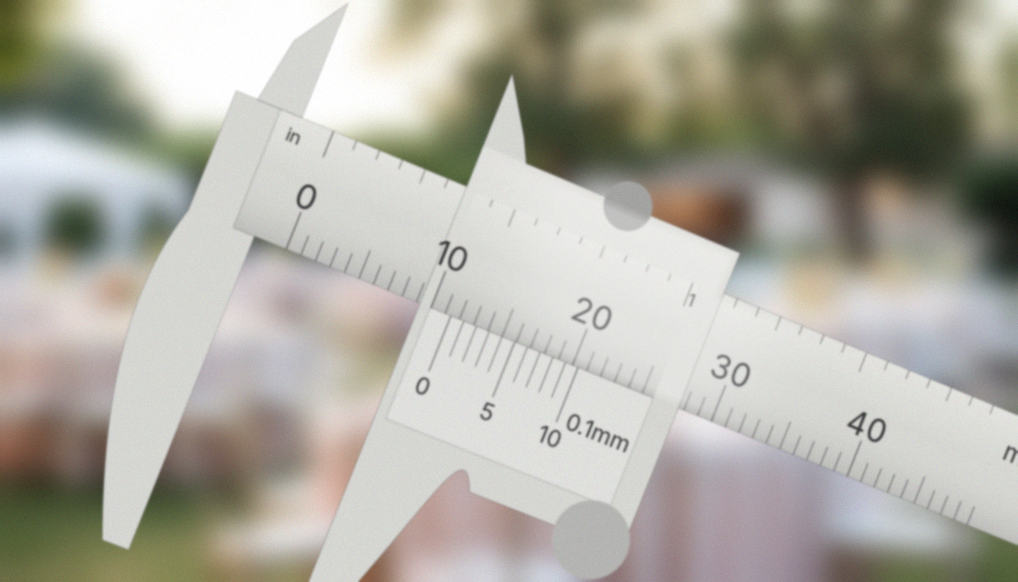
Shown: 11.4 mm
